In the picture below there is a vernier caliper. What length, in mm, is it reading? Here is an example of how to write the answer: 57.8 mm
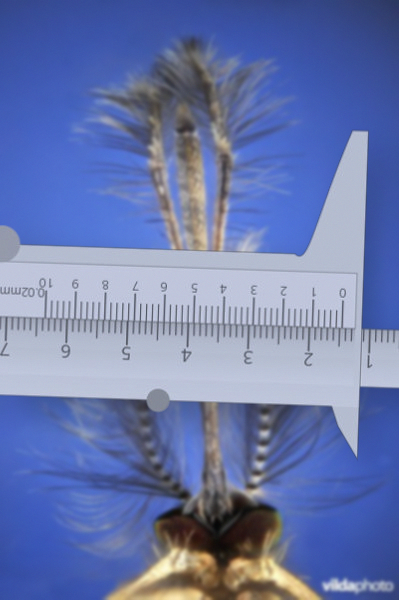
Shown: 14.6 mm
